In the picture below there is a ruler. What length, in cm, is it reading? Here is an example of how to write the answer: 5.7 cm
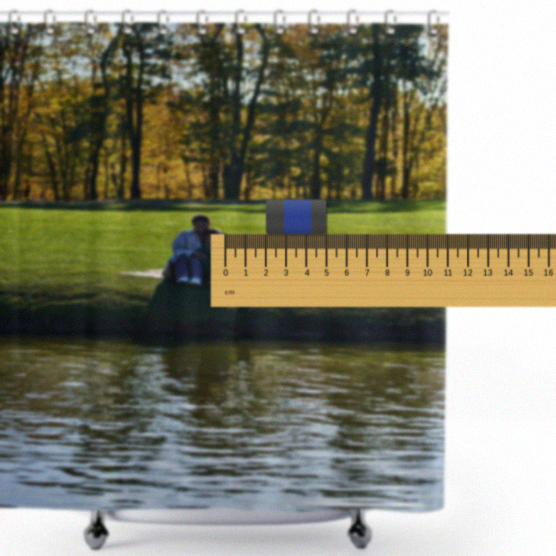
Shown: 3 cm
